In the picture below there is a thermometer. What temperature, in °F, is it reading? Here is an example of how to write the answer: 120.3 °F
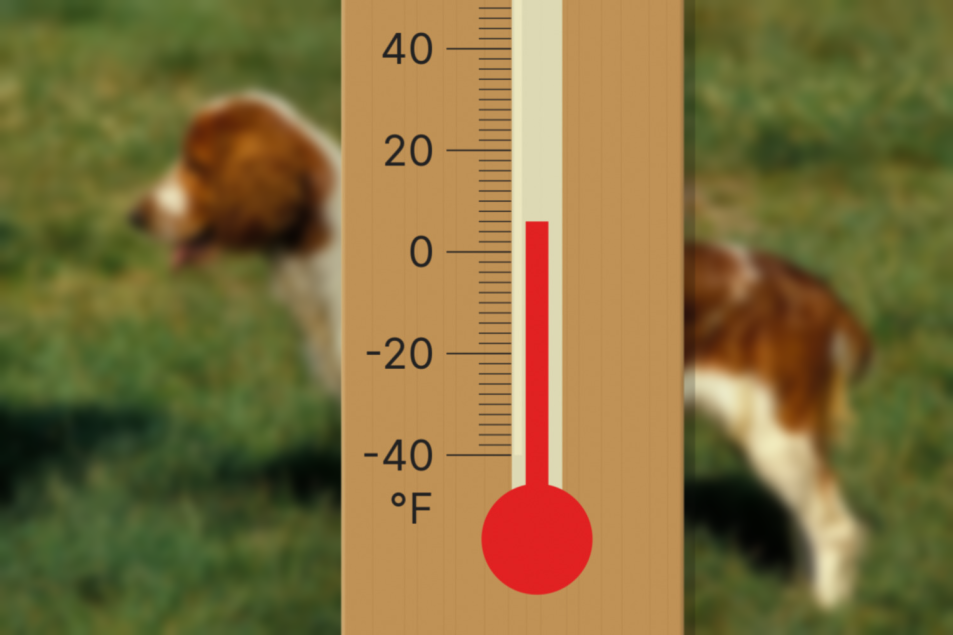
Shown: 6 °F
